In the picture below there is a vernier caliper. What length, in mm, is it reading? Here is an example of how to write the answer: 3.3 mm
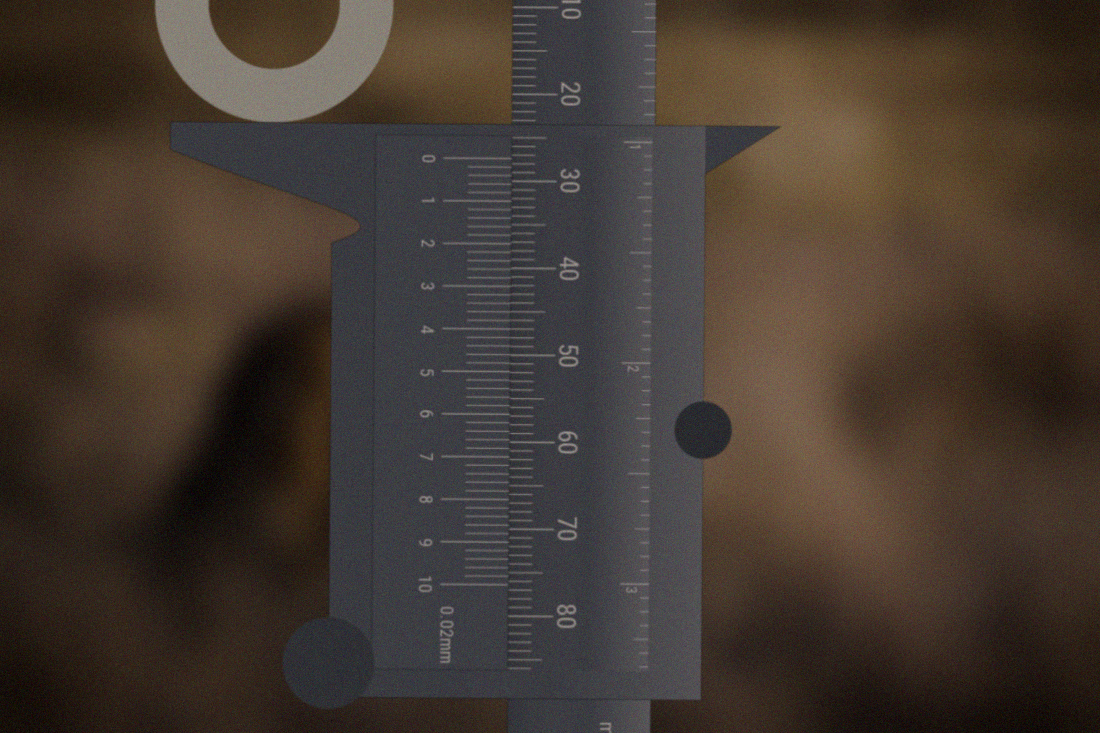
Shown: 27.4 mm
